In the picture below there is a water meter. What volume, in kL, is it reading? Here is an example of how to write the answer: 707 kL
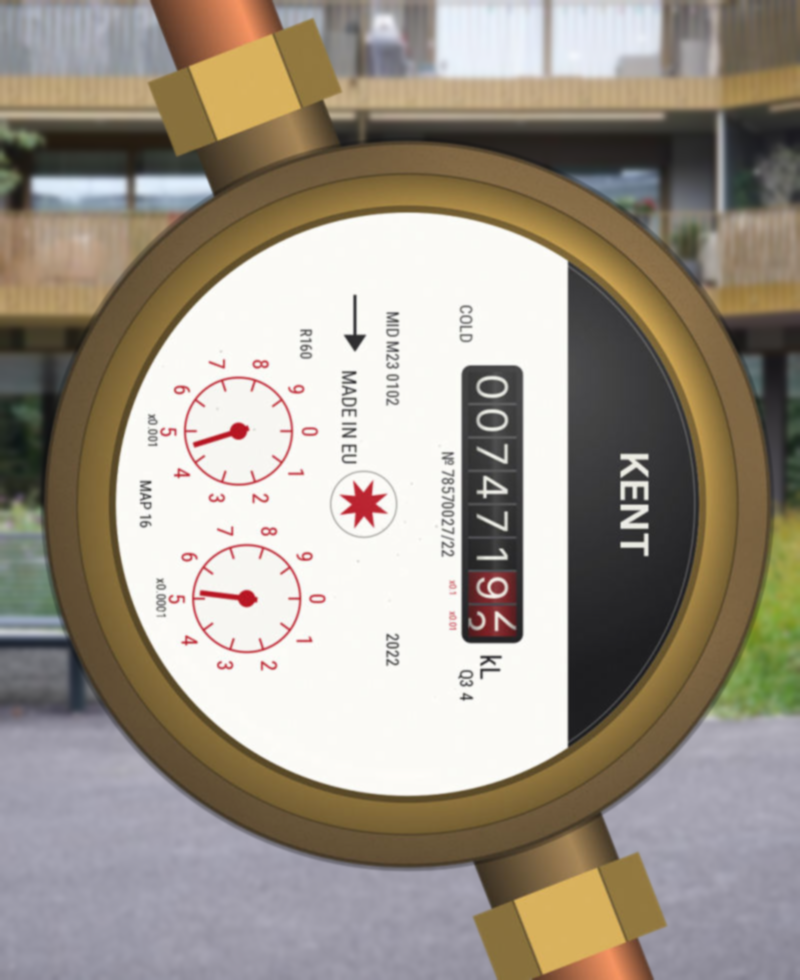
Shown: 7471.9245 kL
